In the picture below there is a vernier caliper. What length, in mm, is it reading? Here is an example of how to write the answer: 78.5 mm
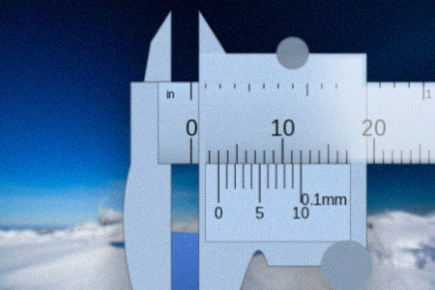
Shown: 3.0 mm
